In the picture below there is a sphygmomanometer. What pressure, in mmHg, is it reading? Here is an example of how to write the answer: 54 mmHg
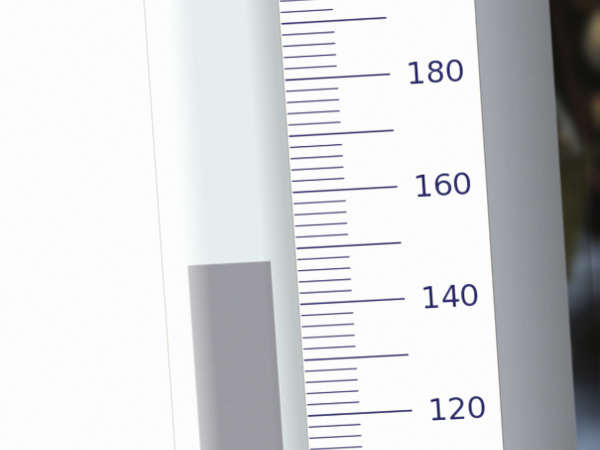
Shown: 148 mmHg
